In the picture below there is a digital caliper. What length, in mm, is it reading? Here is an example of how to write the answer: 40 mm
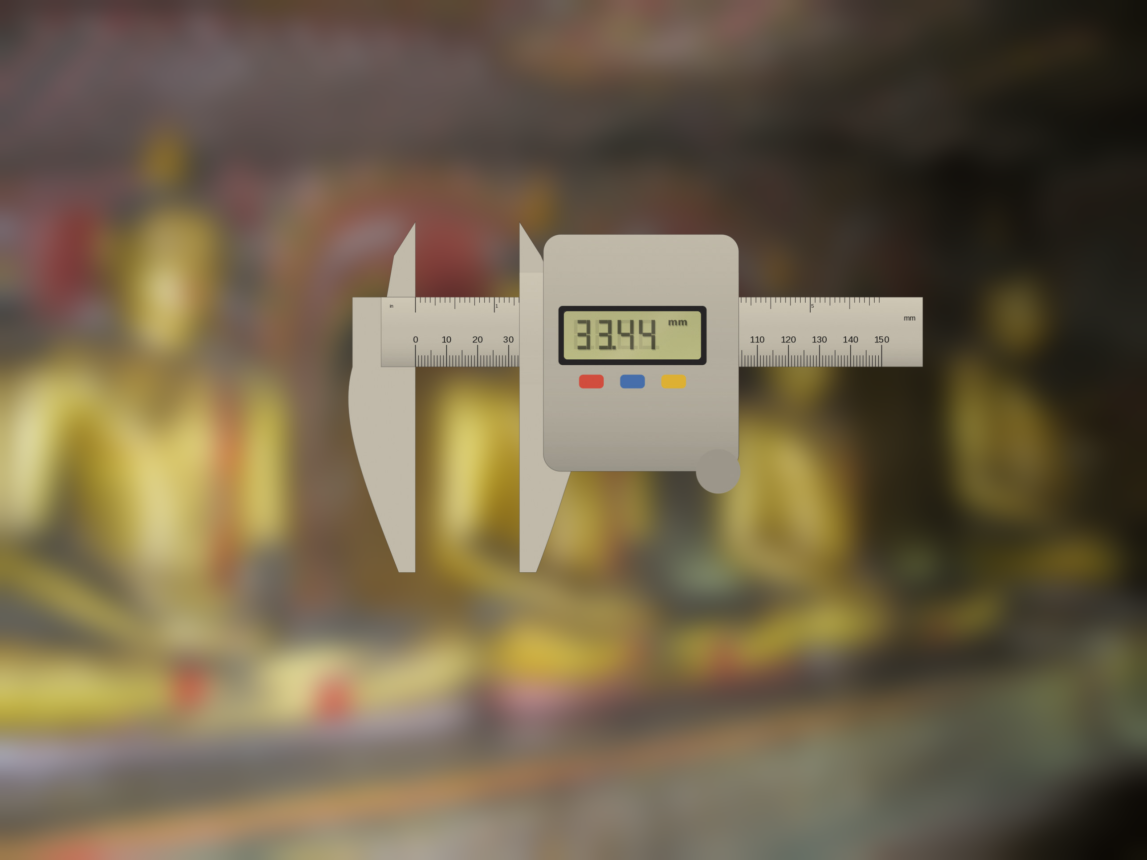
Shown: 33.44 mm
